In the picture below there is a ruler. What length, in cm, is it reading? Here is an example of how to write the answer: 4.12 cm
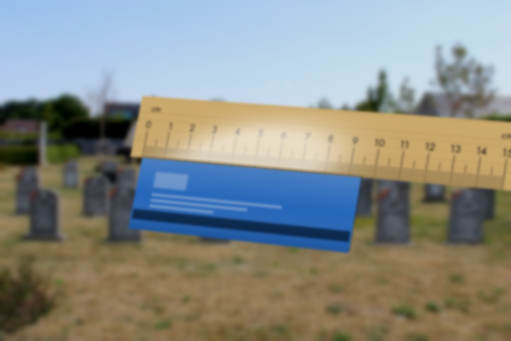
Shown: 9.5 cm
